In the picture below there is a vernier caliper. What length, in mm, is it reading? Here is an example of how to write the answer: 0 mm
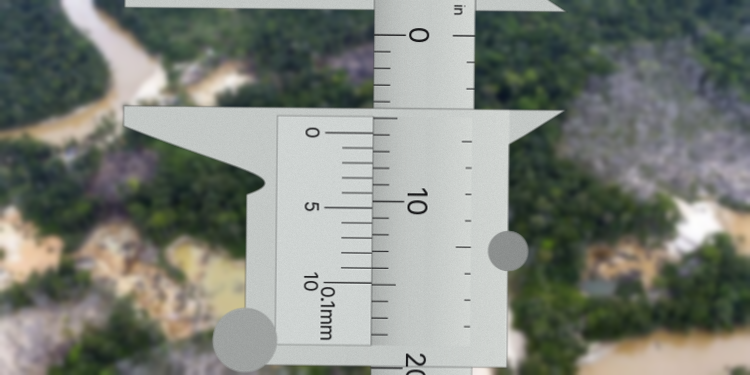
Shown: 5.9 mm
